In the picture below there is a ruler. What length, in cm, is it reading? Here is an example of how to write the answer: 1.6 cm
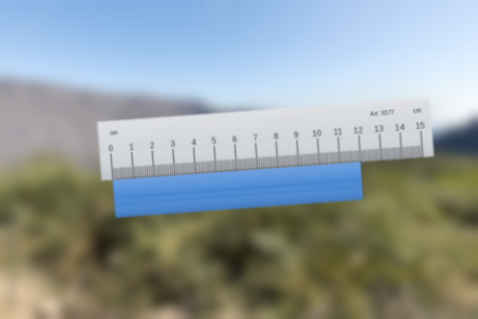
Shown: 12 cm
